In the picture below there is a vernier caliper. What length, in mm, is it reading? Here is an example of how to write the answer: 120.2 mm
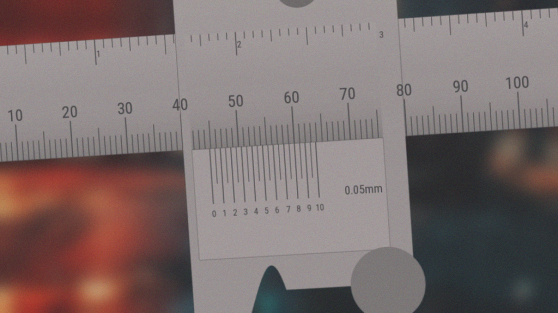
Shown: 44.8 mm
